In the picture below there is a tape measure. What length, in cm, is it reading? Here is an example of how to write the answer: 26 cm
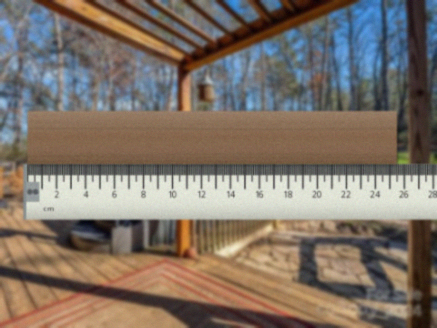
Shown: 25.5 cm
